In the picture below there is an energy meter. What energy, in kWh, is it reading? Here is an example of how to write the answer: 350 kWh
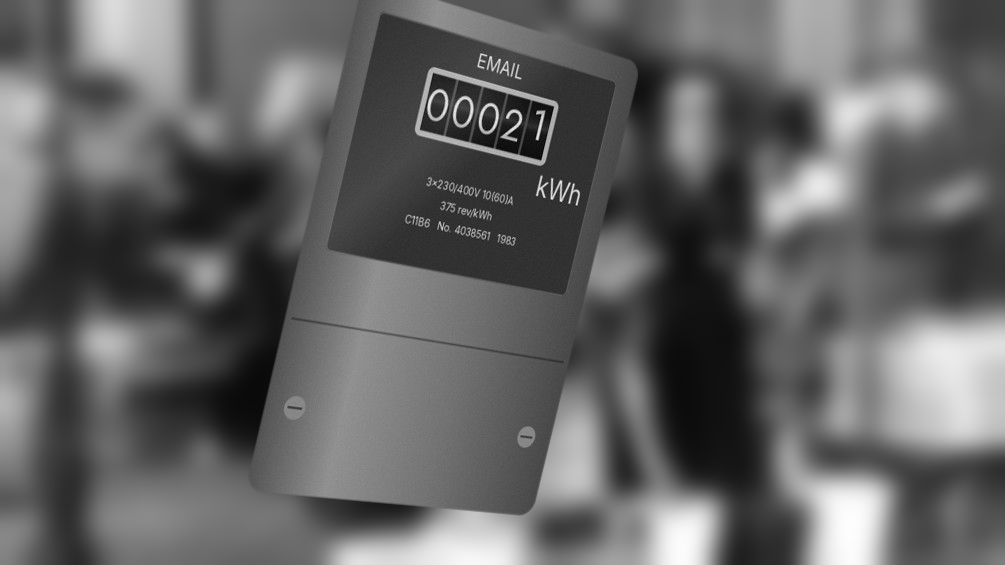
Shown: 21 kWh
